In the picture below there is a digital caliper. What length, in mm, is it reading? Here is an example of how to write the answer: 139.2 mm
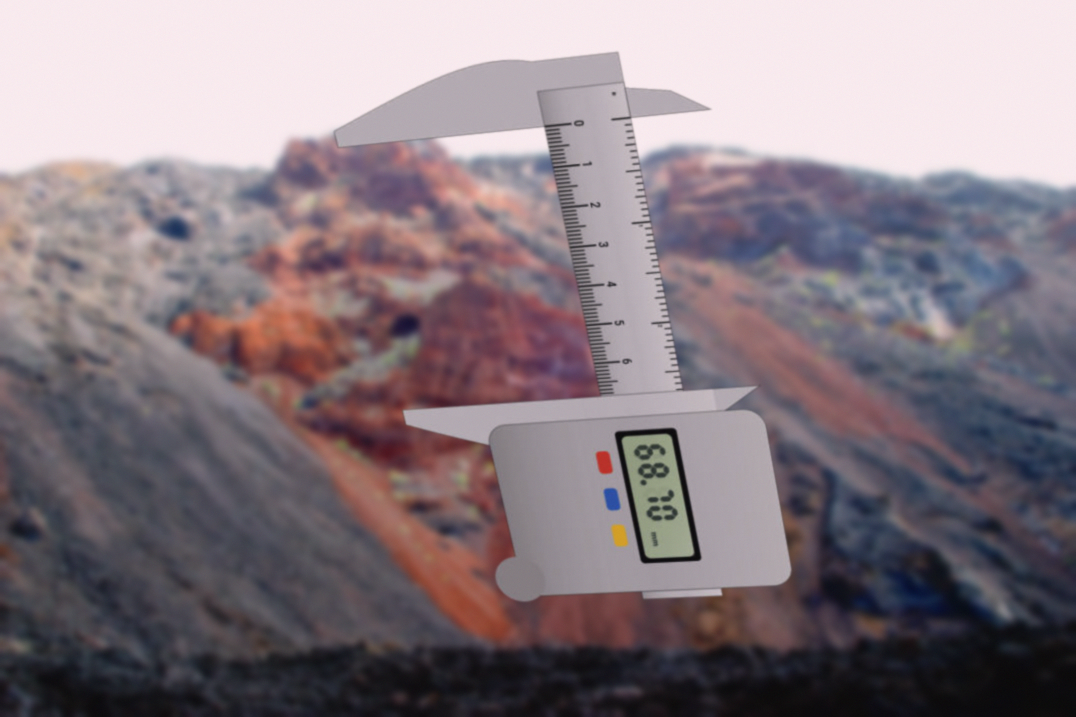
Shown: 68.70 mm
